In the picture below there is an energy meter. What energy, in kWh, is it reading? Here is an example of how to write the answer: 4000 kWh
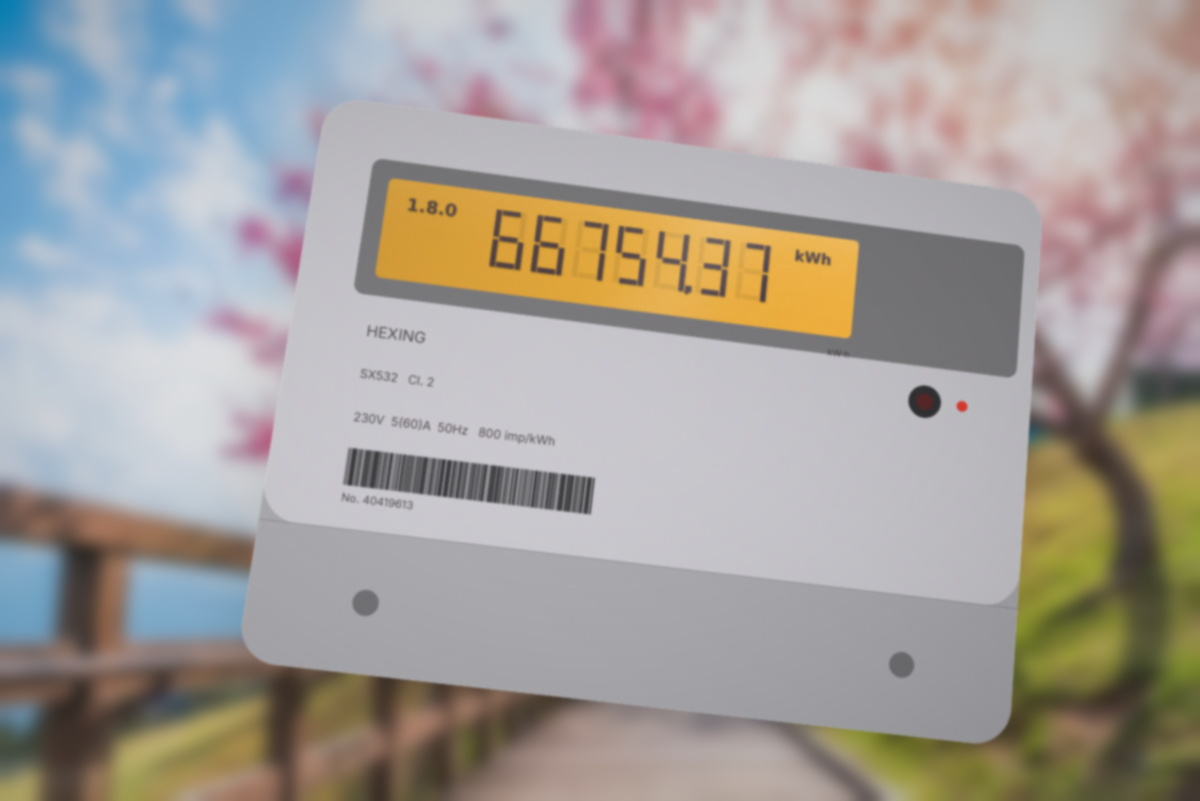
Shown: 66754.37 kWh
